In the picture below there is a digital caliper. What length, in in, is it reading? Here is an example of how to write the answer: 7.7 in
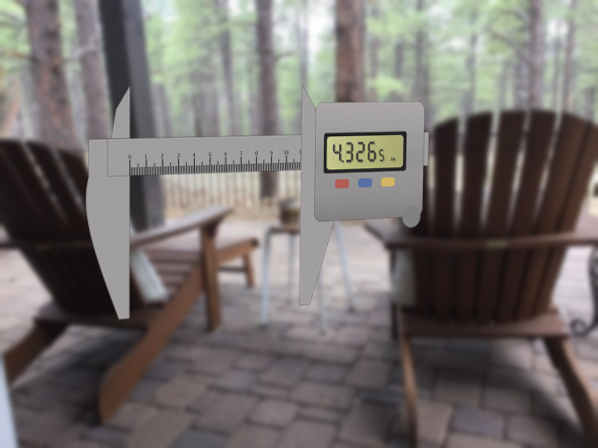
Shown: 4.3265 in
